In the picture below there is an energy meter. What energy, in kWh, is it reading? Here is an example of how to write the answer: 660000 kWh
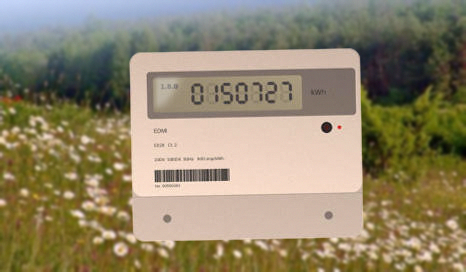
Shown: 150727 kWh
